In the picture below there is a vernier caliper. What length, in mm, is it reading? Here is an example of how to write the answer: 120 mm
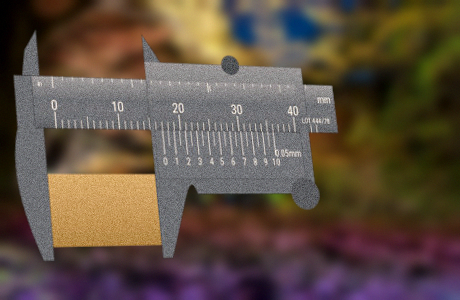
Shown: 17.0 mm
